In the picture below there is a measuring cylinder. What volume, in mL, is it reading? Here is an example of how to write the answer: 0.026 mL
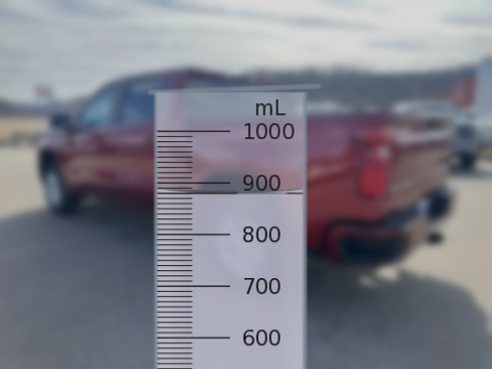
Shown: 880 mL
